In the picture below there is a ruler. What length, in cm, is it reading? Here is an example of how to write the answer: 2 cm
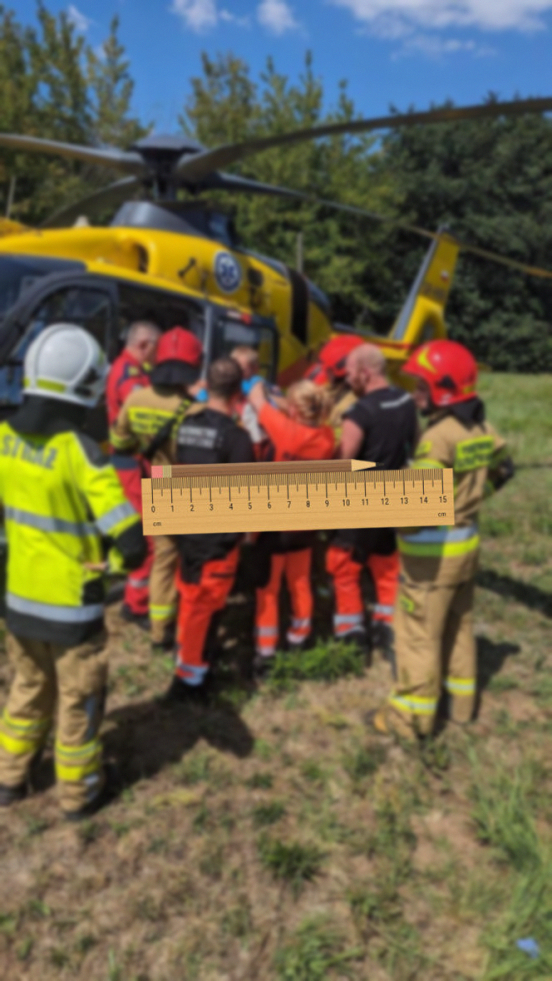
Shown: 12 cm
